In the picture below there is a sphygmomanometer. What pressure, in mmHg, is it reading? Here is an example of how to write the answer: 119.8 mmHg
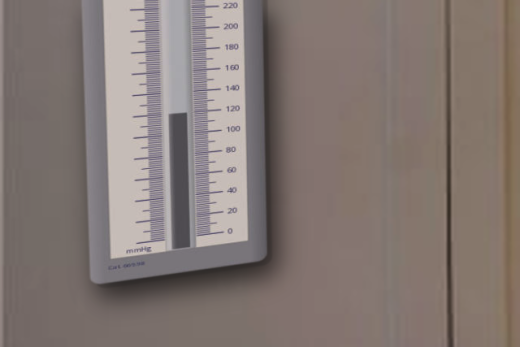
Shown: 120 mmHg
